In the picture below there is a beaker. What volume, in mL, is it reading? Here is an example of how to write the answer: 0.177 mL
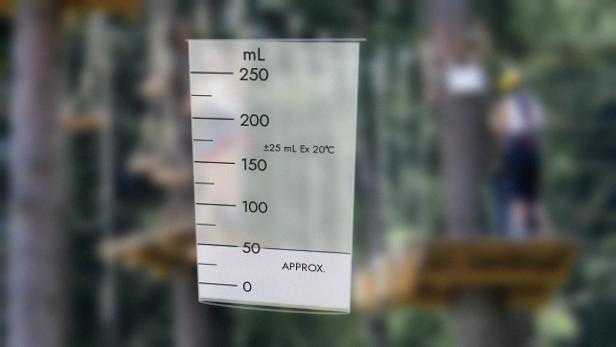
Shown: 50 mL
